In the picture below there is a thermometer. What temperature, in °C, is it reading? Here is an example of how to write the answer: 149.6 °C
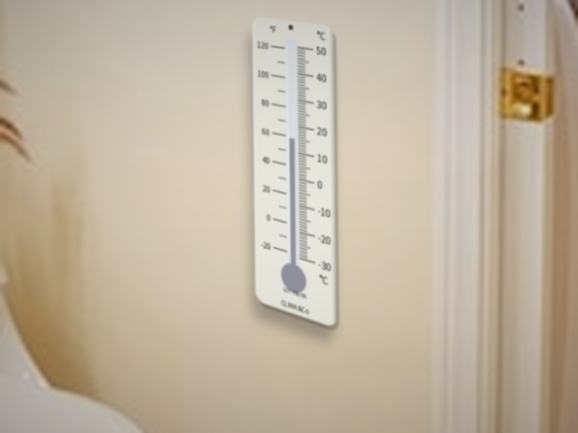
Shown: 15 °C
